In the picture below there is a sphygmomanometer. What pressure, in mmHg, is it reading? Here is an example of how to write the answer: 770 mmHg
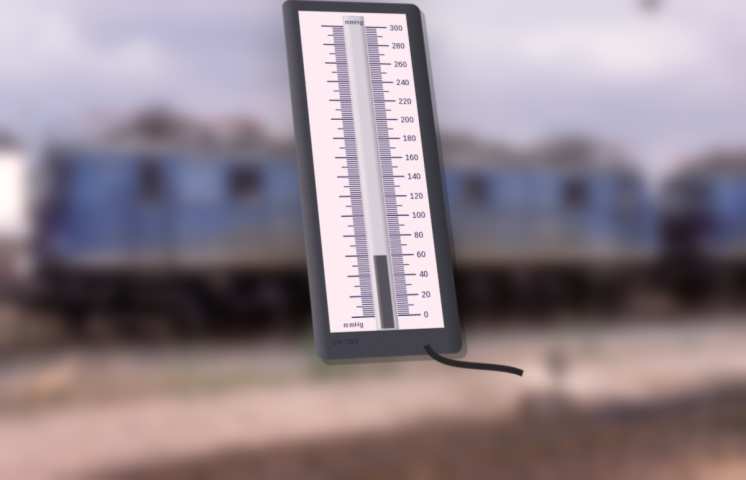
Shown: 60 mmHg
